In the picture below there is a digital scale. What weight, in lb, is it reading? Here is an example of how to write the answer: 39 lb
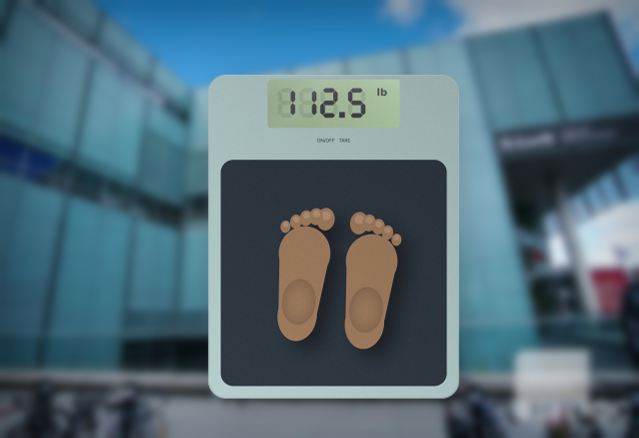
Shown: 112.5 lb
